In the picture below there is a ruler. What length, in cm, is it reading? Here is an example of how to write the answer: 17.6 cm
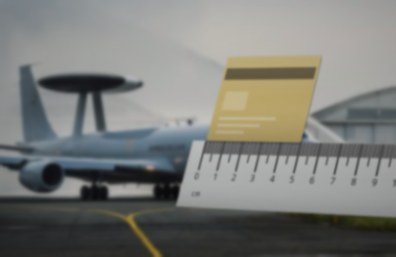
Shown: 5 cm
